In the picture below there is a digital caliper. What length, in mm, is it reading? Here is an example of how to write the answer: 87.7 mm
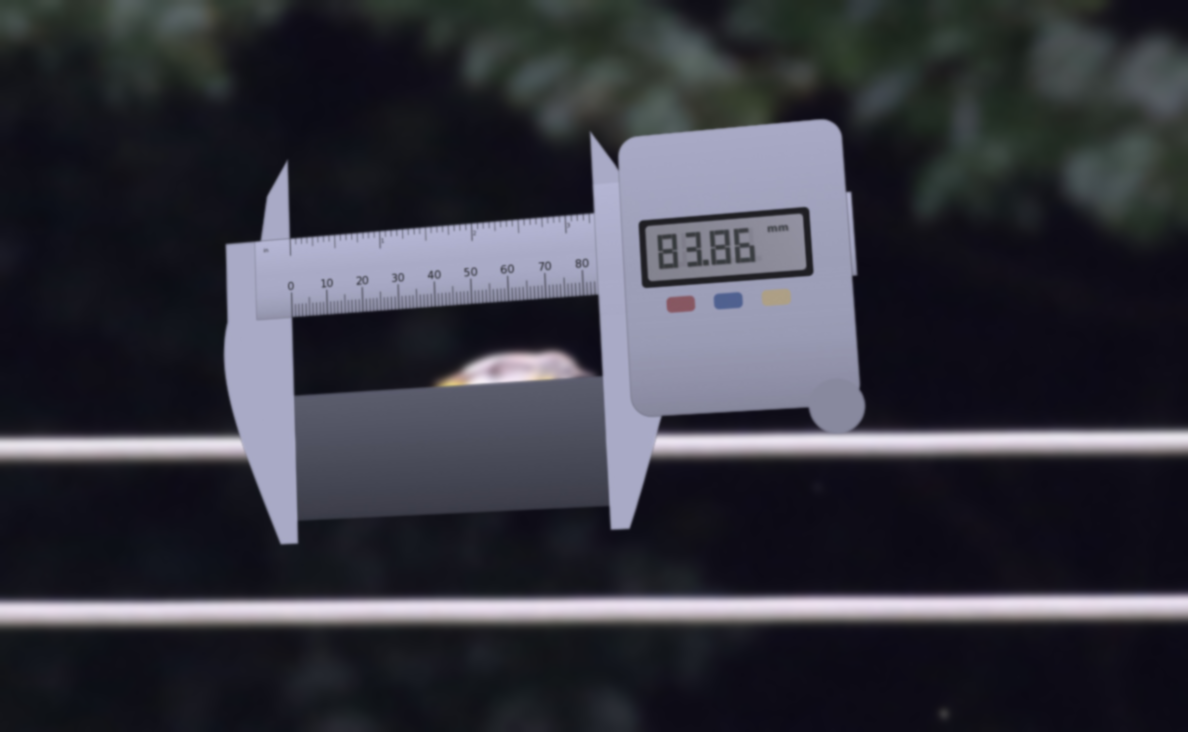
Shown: 83.86 mm
